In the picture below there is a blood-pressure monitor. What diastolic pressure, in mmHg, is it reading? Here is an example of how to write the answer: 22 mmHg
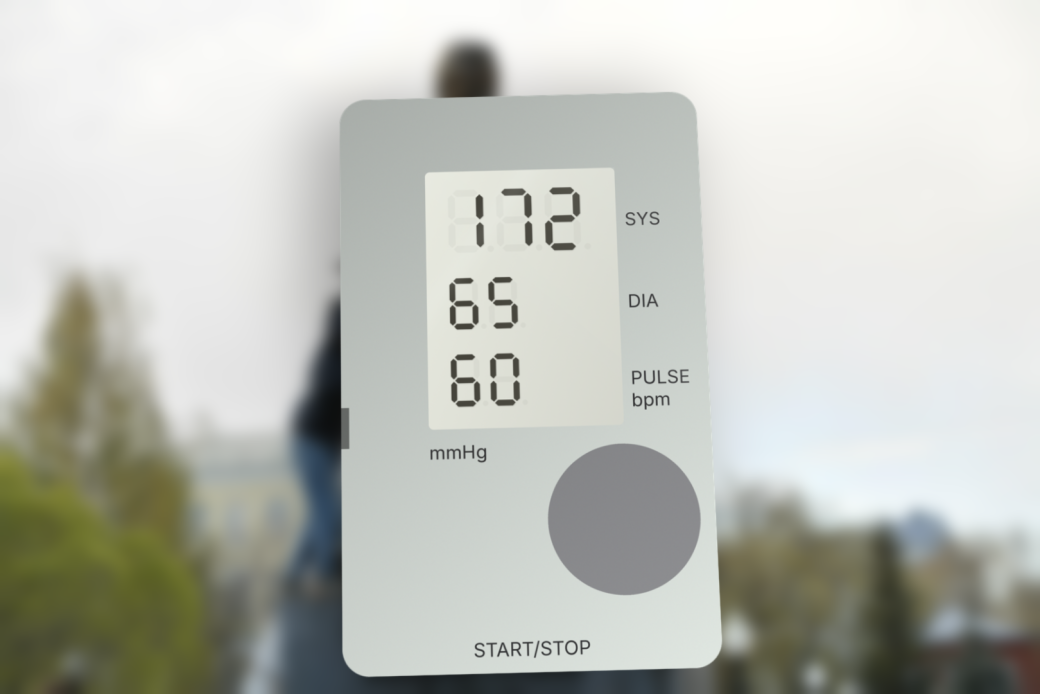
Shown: 65 mmHg
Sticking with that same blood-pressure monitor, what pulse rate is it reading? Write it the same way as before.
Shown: 60 bpm
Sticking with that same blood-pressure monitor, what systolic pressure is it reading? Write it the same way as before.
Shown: 172 mmHg
